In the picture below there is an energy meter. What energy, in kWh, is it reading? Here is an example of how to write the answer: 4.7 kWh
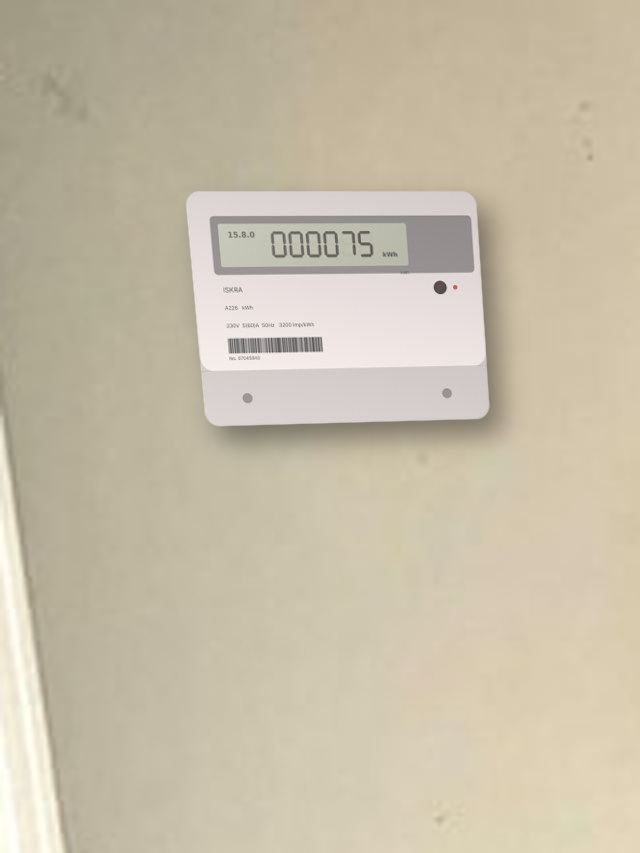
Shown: 75 kWh
